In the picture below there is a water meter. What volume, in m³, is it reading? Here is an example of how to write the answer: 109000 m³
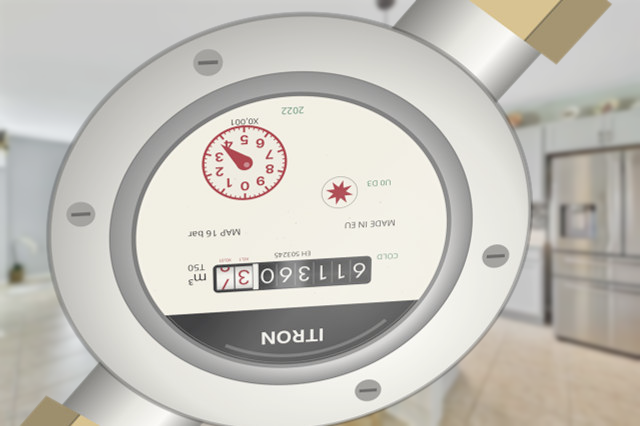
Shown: 611360.373 m³
